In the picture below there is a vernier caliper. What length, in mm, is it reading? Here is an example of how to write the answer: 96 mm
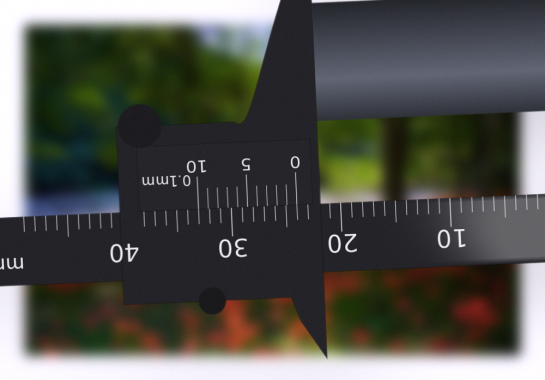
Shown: 24.0 mm
